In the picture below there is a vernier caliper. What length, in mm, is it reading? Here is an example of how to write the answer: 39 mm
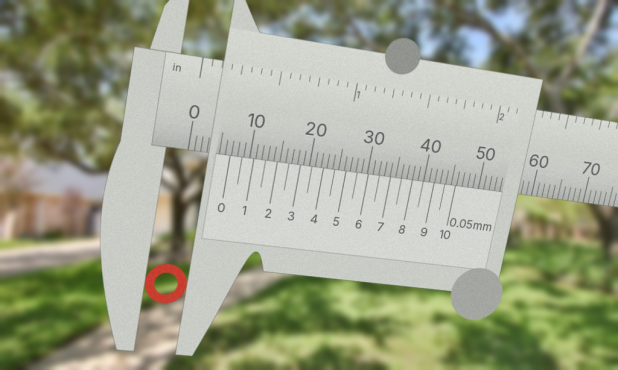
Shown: 6.8 mm
